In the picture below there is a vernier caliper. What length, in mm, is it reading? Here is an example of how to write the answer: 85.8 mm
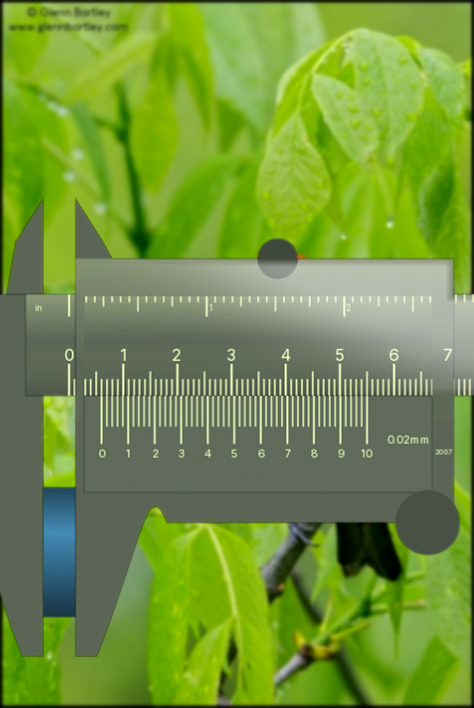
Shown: 6.0 mm
